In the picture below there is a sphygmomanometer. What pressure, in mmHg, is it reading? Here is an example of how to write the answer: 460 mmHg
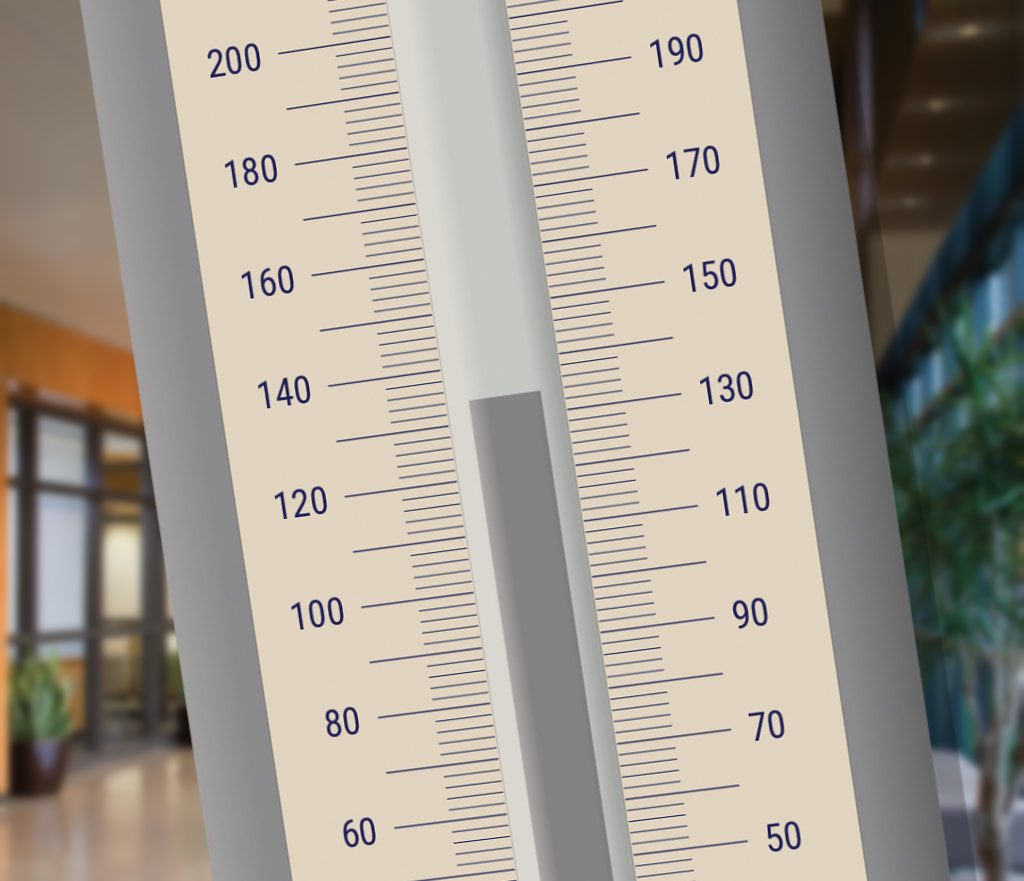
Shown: 134 mmHg
